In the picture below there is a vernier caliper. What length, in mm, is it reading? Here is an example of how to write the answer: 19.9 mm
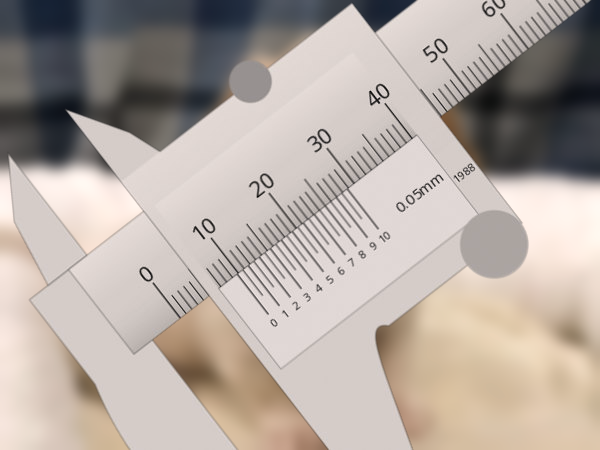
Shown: 9.8 mm
